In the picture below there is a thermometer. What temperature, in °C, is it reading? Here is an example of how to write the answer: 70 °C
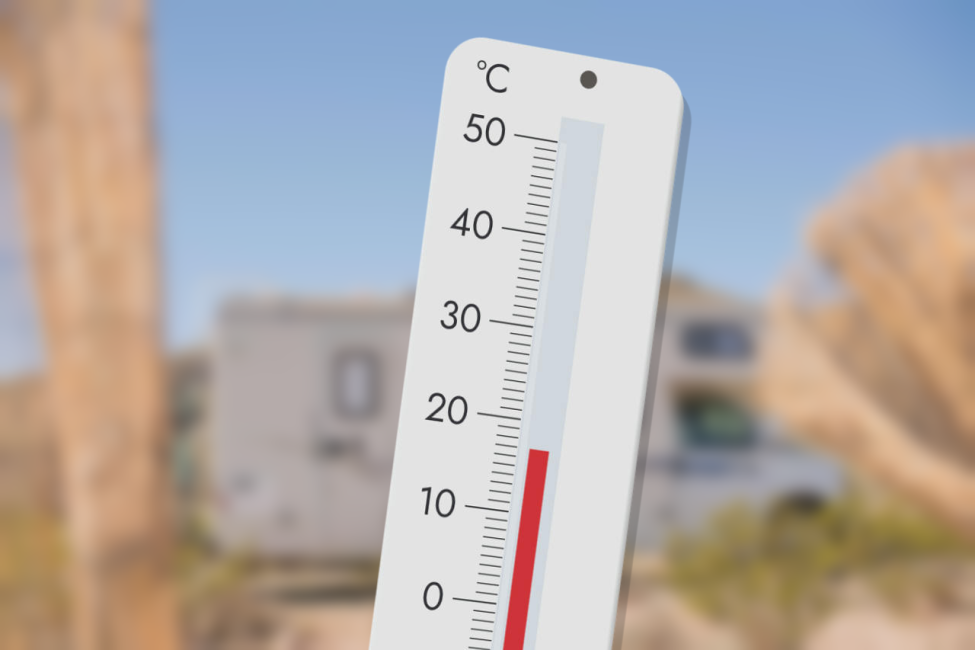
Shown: 17 °C
